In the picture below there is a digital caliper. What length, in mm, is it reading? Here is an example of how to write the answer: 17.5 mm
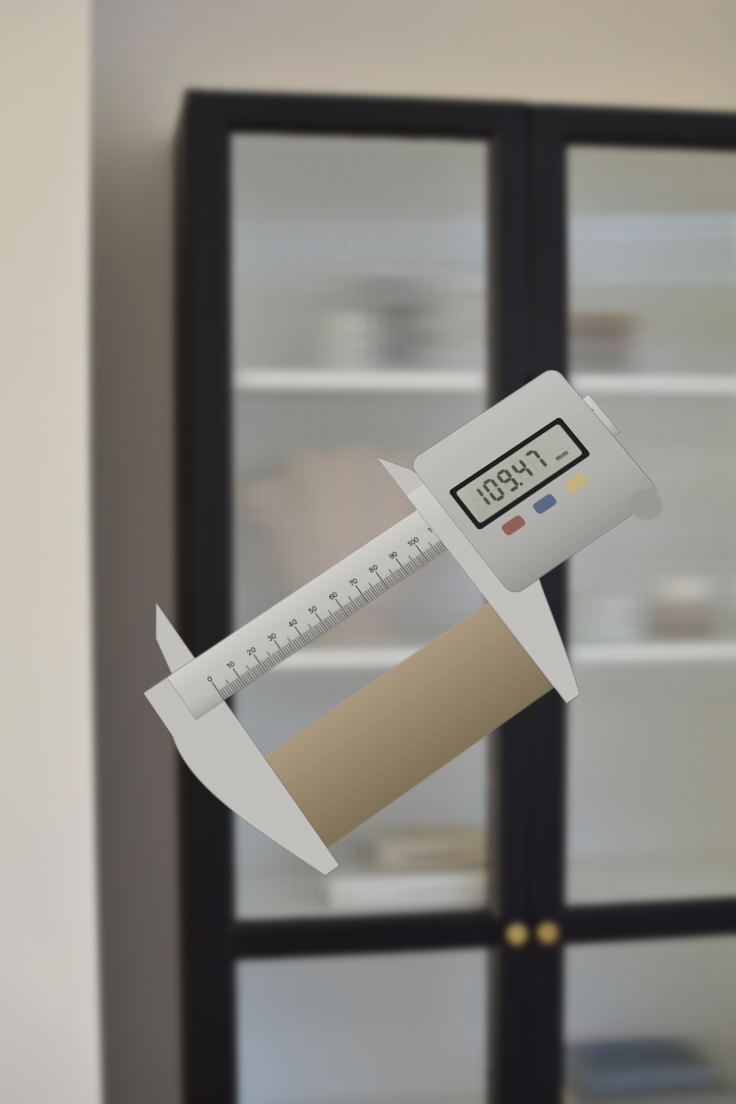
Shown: 109.47 mm
